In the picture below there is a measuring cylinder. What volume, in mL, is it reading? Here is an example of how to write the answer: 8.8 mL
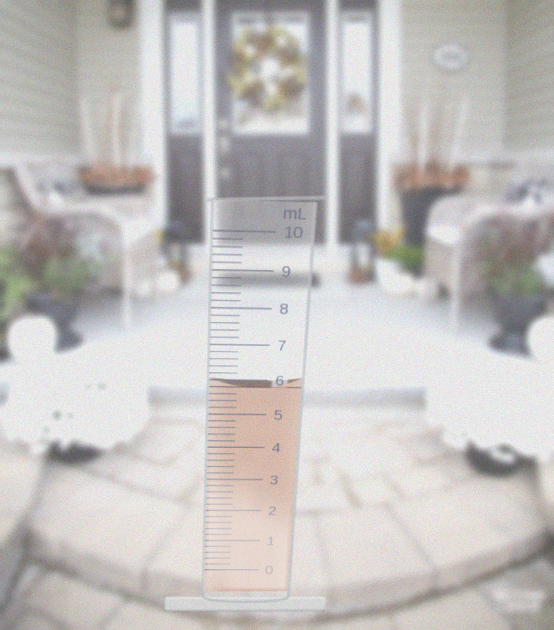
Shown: 5.8 mL
